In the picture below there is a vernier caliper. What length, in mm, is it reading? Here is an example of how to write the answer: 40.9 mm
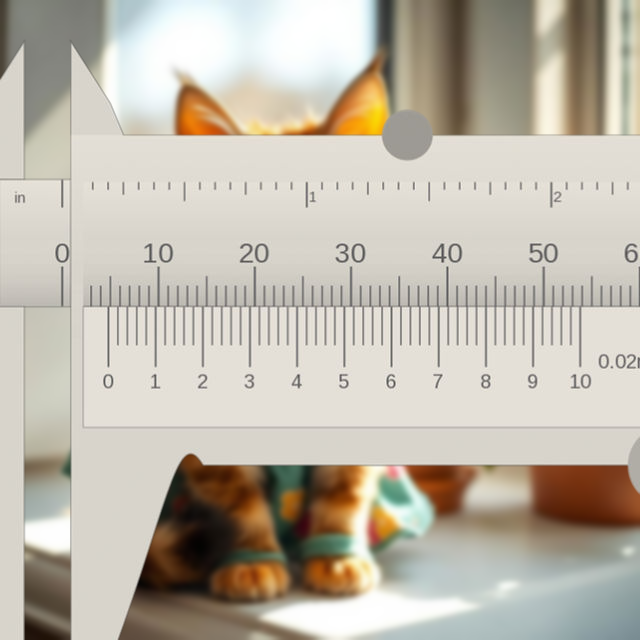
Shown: 4.8 mm
